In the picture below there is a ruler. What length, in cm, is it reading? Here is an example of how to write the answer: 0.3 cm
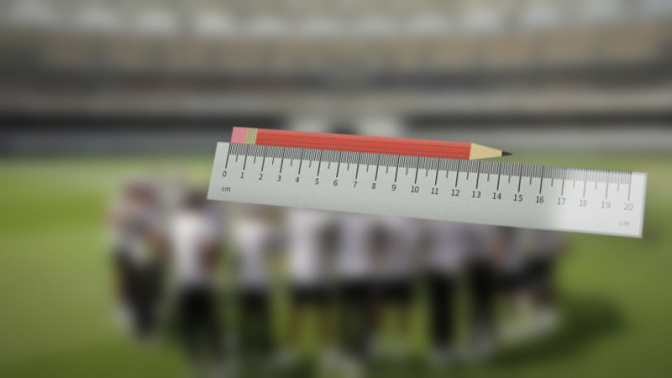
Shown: 14.5 cm
